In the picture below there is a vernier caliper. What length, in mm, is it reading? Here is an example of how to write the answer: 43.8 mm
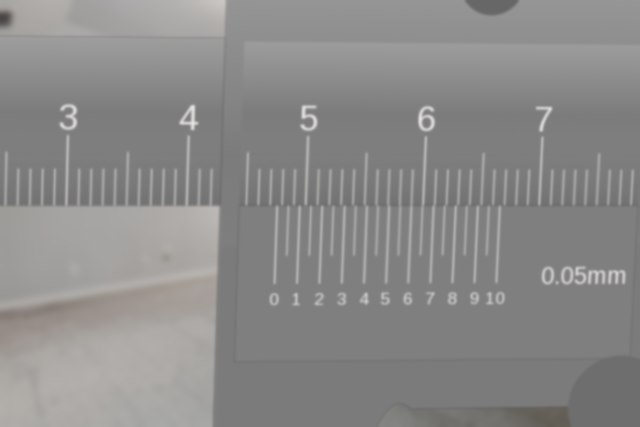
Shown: 47.6 mm
